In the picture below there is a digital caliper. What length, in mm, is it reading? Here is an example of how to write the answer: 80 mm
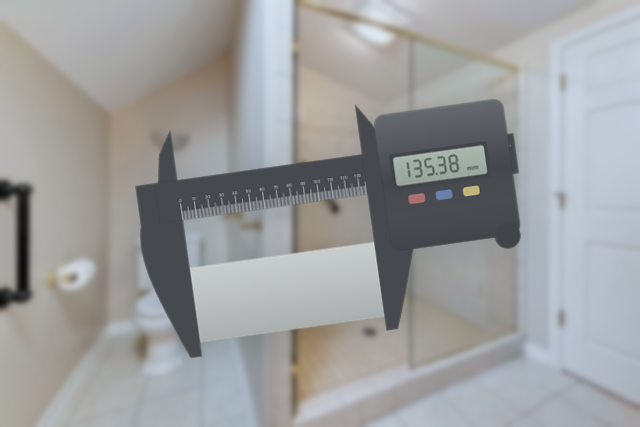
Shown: 135.38 mm
